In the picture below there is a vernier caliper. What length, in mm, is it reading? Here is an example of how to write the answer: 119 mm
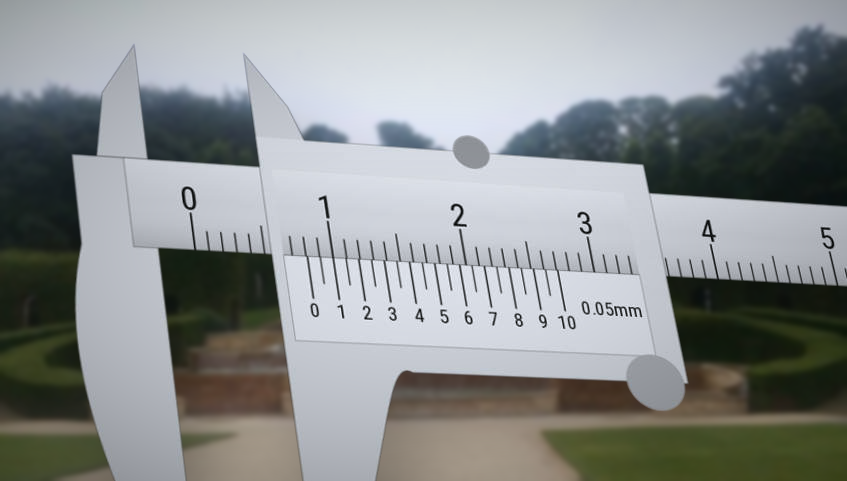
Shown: 8.1 mm
